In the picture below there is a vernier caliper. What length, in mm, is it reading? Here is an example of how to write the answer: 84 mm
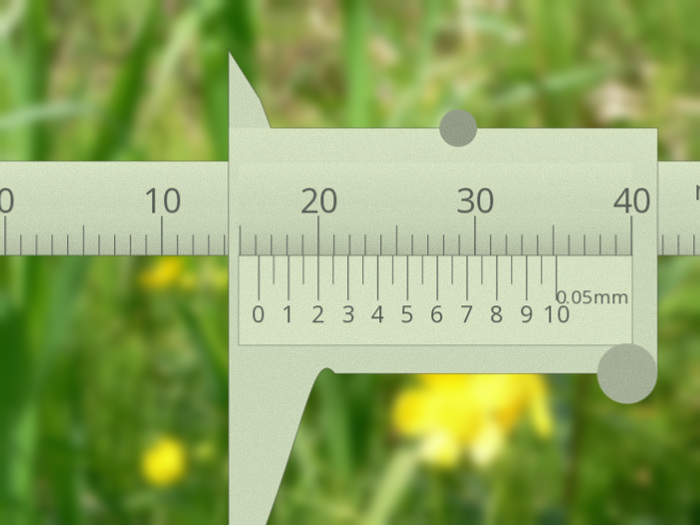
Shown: 16.2 mm
